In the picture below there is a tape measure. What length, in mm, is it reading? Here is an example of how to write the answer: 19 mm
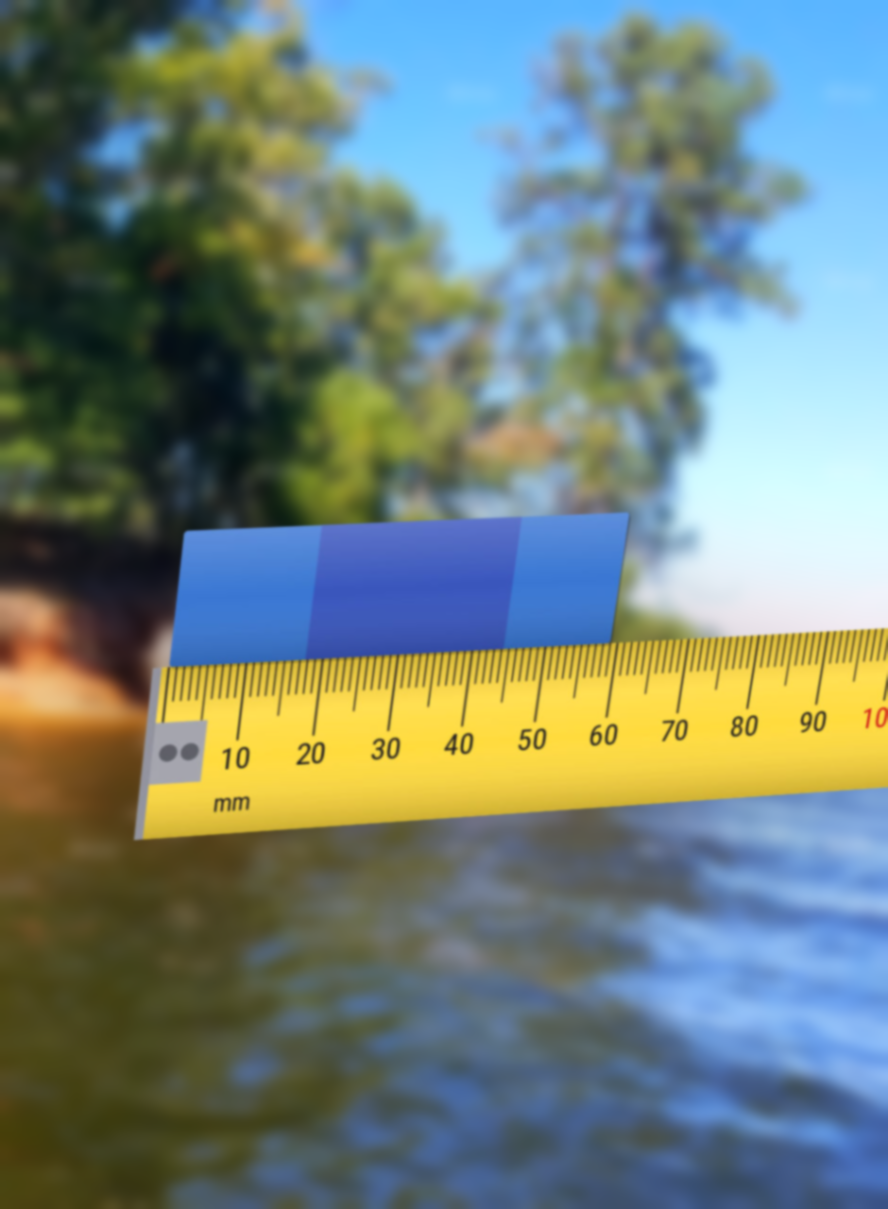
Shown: 59 mm
